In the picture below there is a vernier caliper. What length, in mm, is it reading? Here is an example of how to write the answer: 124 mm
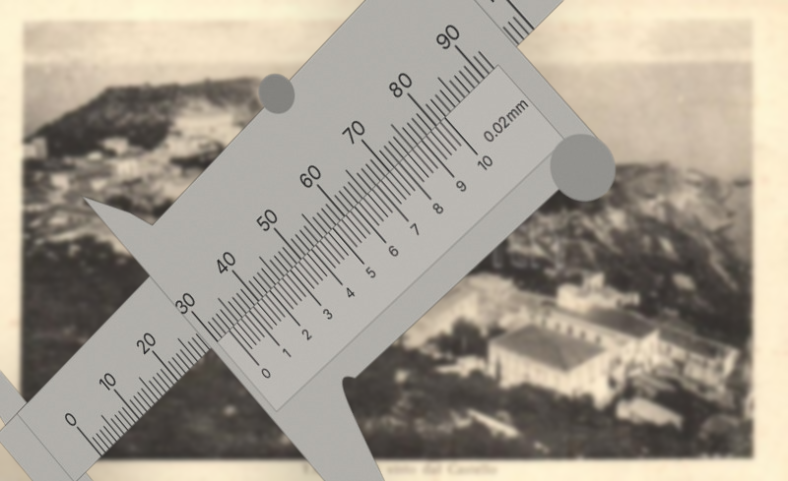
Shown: 32.8 mm
